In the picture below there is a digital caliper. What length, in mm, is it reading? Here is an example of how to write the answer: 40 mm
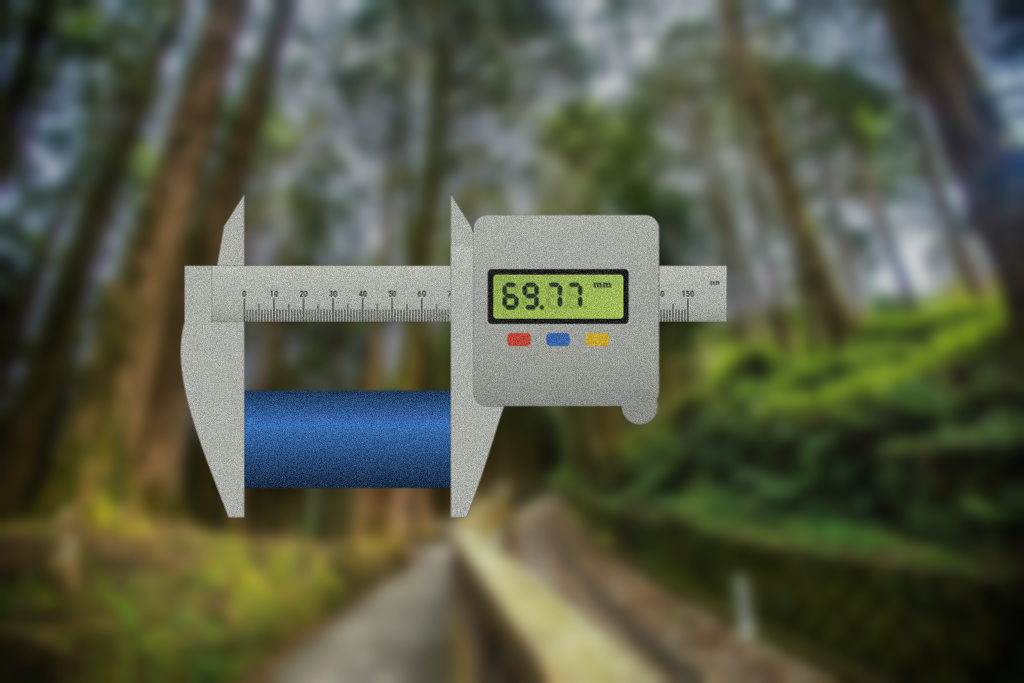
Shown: 69.77 mm
